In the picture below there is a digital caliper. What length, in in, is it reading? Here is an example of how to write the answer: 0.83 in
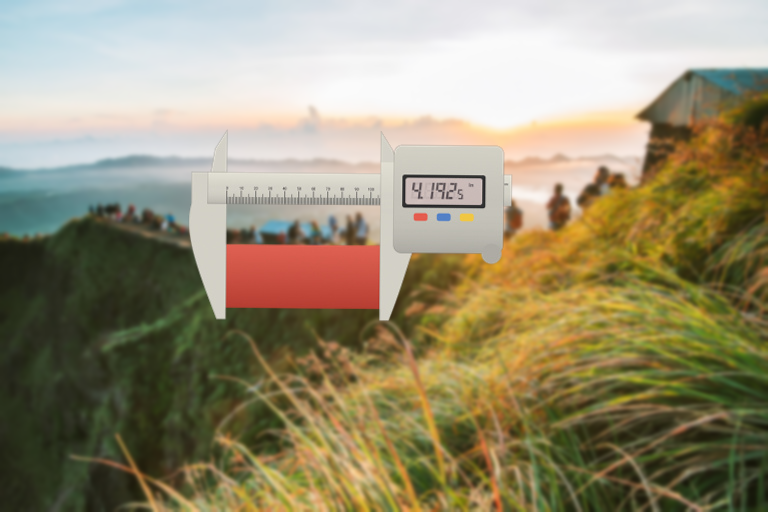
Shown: 4.1925 in
